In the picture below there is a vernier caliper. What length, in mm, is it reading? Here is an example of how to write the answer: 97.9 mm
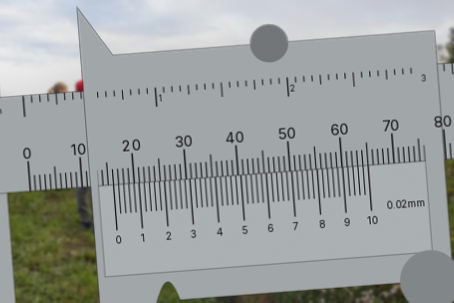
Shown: 16.0 mm
